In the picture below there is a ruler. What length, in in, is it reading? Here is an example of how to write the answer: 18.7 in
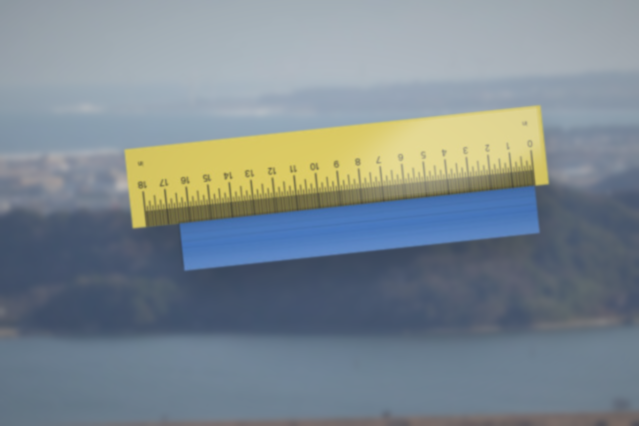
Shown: 16.5 in
